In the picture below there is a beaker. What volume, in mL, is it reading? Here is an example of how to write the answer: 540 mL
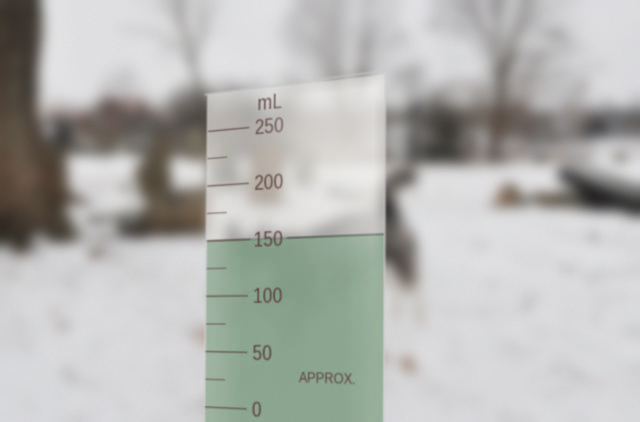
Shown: 150 mL
